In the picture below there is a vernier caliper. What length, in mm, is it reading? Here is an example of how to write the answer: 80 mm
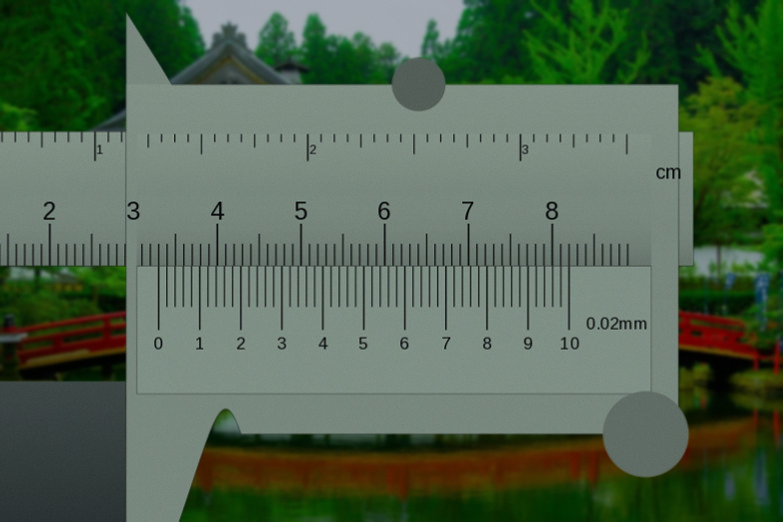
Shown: 33.0 mm
